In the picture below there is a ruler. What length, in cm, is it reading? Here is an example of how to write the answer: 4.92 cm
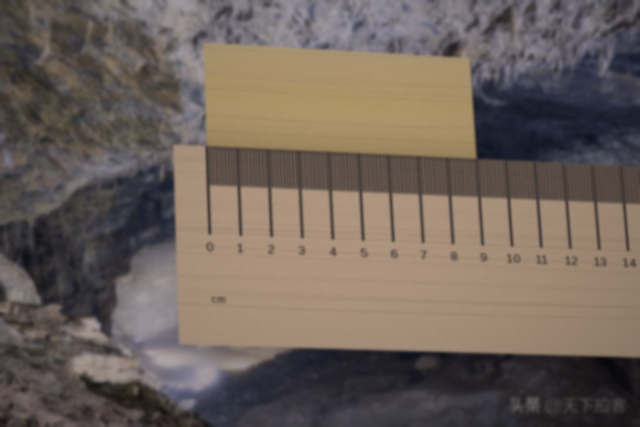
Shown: 9 cm
